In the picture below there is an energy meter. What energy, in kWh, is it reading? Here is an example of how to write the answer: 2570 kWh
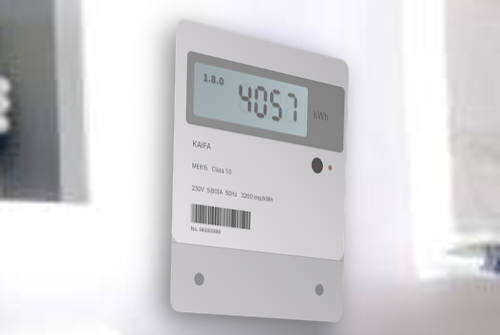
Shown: 4057 kWh
